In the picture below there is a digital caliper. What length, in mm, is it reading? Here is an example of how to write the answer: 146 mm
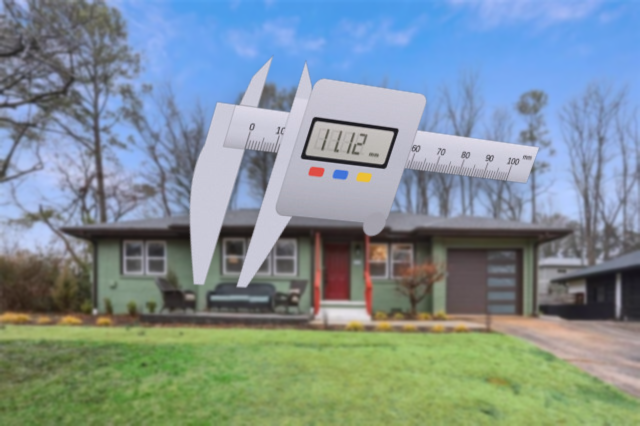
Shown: 11.12 mm
